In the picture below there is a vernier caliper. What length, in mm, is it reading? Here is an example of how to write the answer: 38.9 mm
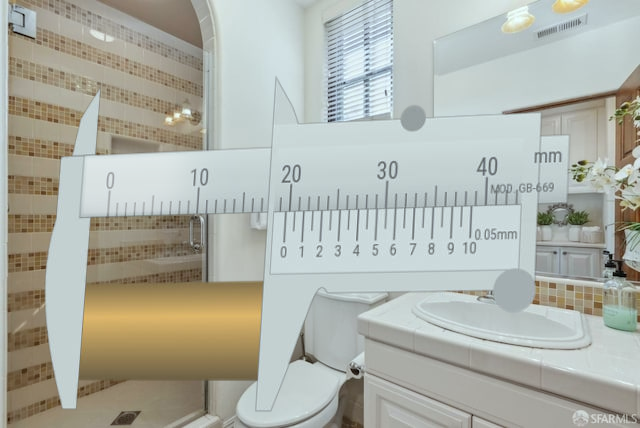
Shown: 19.6 mm
